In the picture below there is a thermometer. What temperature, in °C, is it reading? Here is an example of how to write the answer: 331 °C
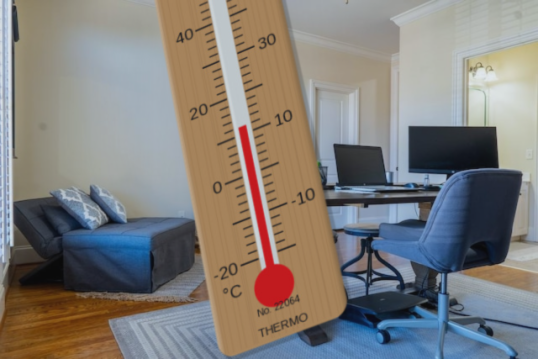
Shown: 12 °C
